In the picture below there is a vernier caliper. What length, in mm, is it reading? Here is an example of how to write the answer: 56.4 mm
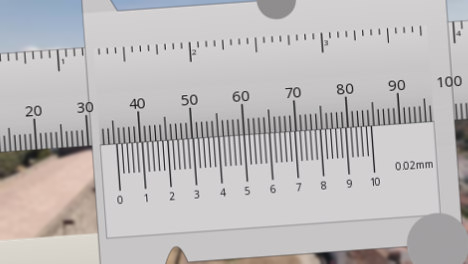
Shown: 35.5 mm
